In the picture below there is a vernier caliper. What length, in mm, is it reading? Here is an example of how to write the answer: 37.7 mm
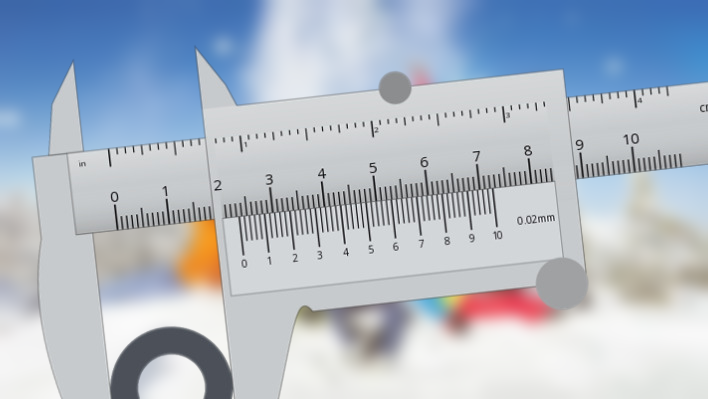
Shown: 23.5 mm
